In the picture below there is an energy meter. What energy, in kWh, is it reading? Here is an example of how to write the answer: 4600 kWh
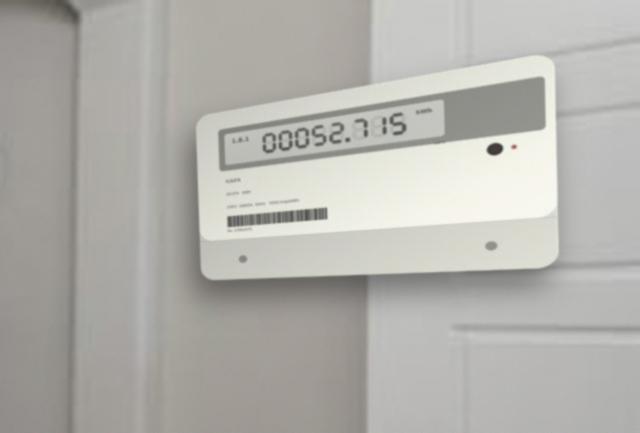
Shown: 52.715 kWh
